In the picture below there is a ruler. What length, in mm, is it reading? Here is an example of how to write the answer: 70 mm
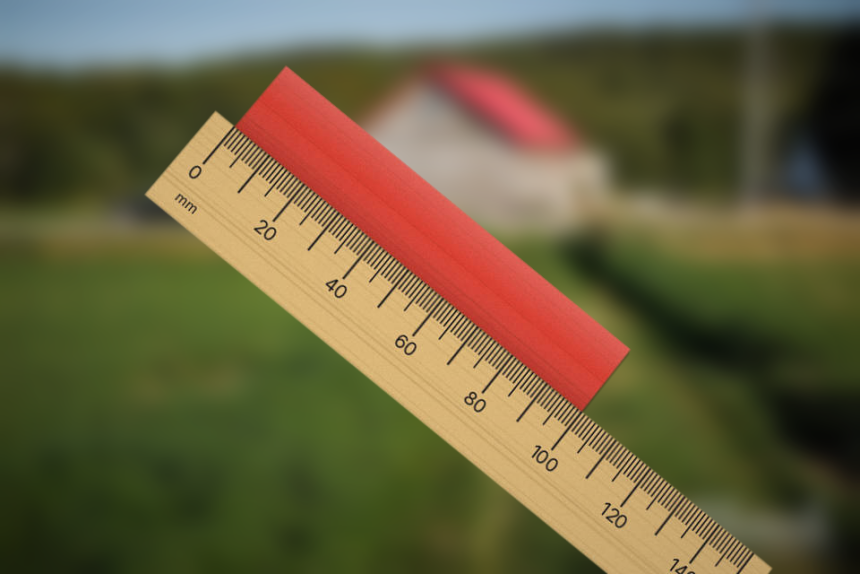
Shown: 100 mm
